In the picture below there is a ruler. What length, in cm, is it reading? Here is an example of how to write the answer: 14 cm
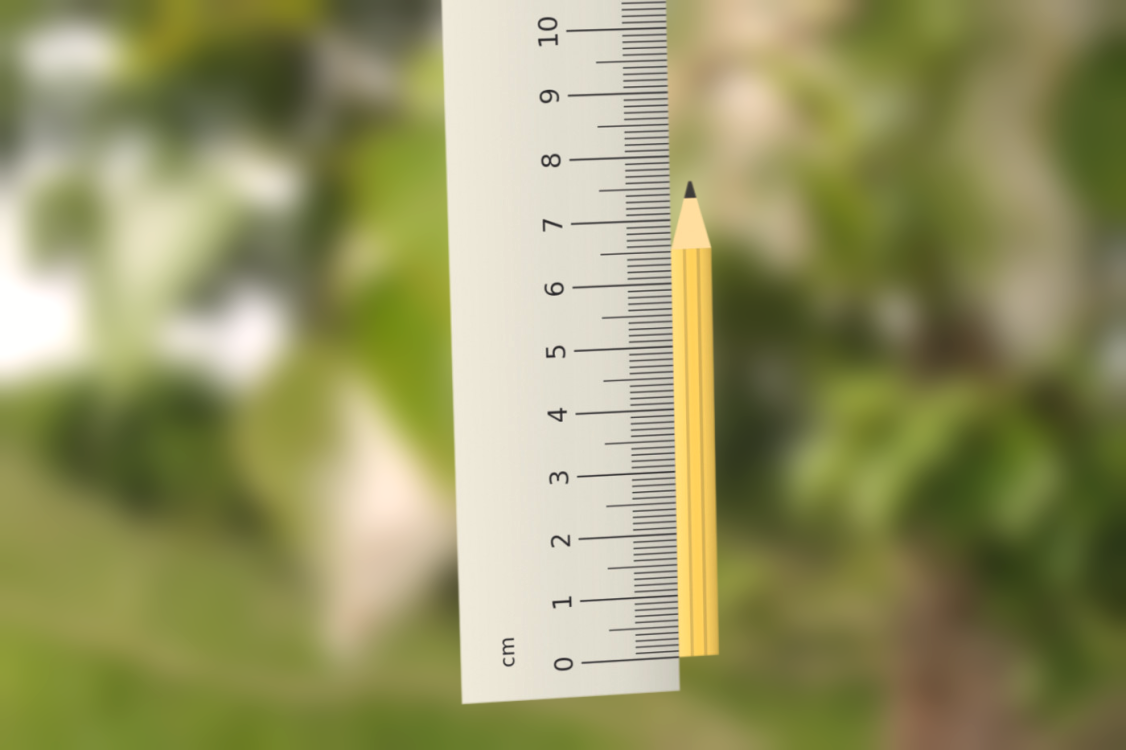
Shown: 7.6 cm
